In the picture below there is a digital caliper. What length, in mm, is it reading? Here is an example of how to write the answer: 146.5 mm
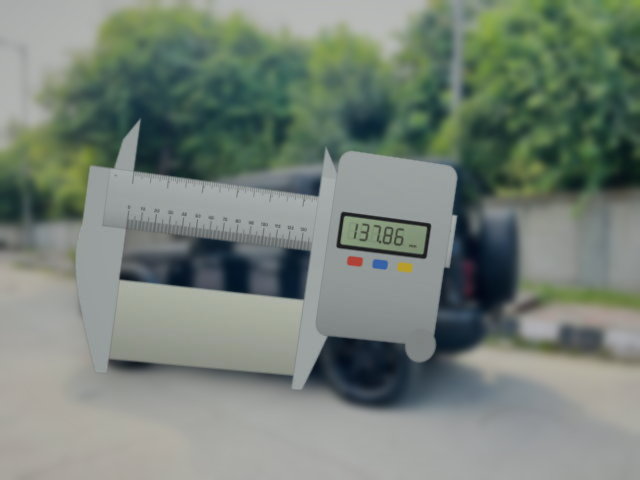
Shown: 137.86 mm
